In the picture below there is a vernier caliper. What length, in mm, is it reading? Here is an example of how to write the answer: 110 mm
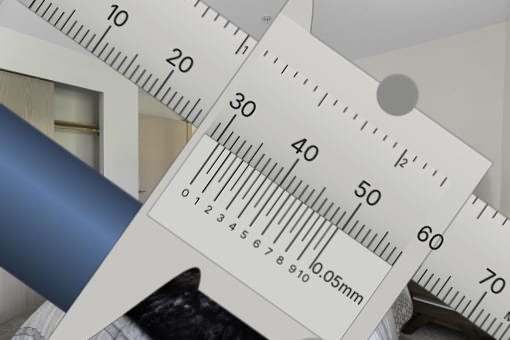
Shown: 30.4 mm
